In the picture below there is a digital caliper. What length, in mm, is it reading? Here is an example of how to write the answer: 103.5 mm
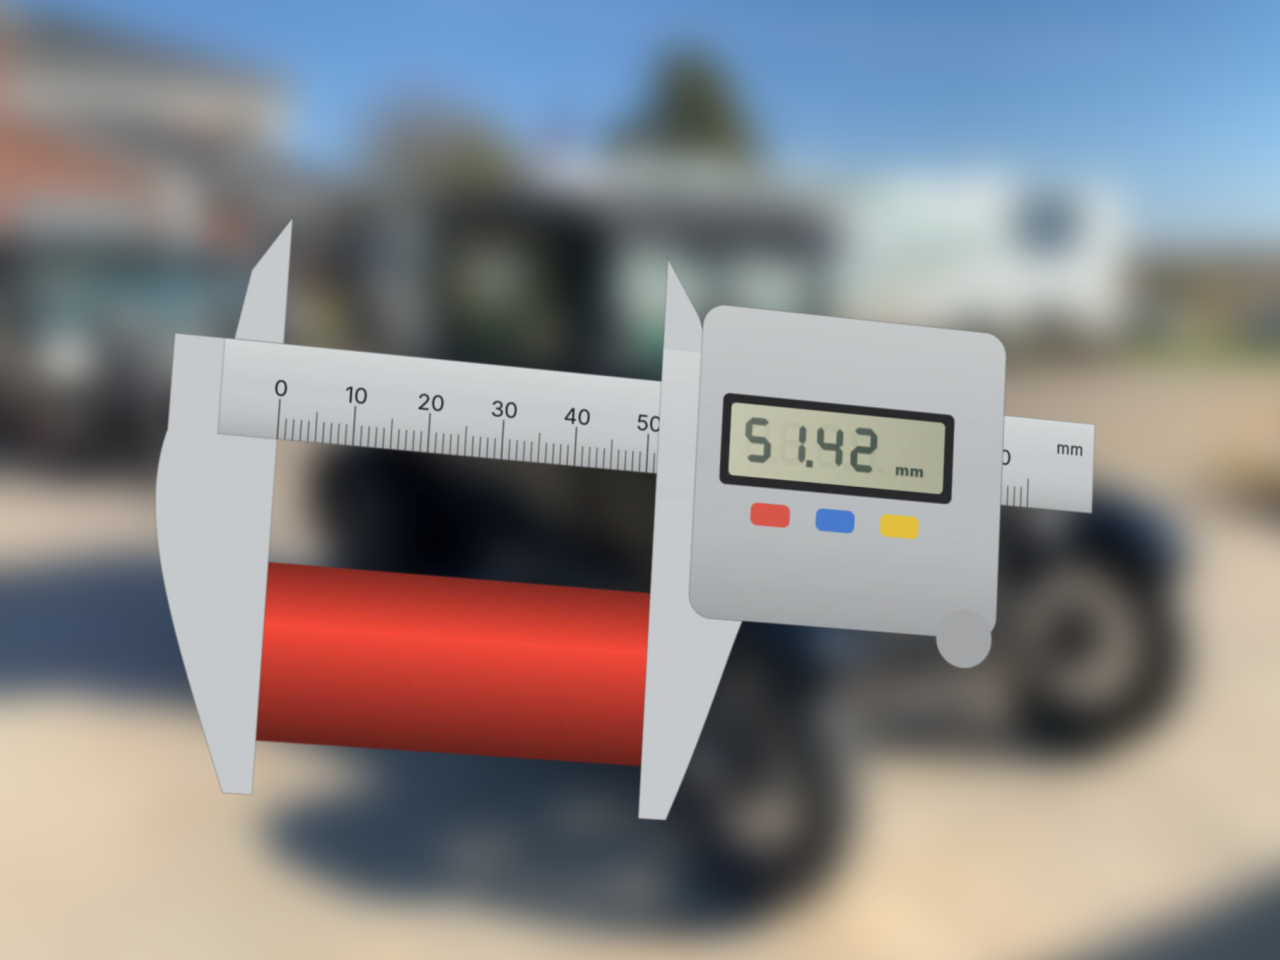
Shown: 51.42 mm
